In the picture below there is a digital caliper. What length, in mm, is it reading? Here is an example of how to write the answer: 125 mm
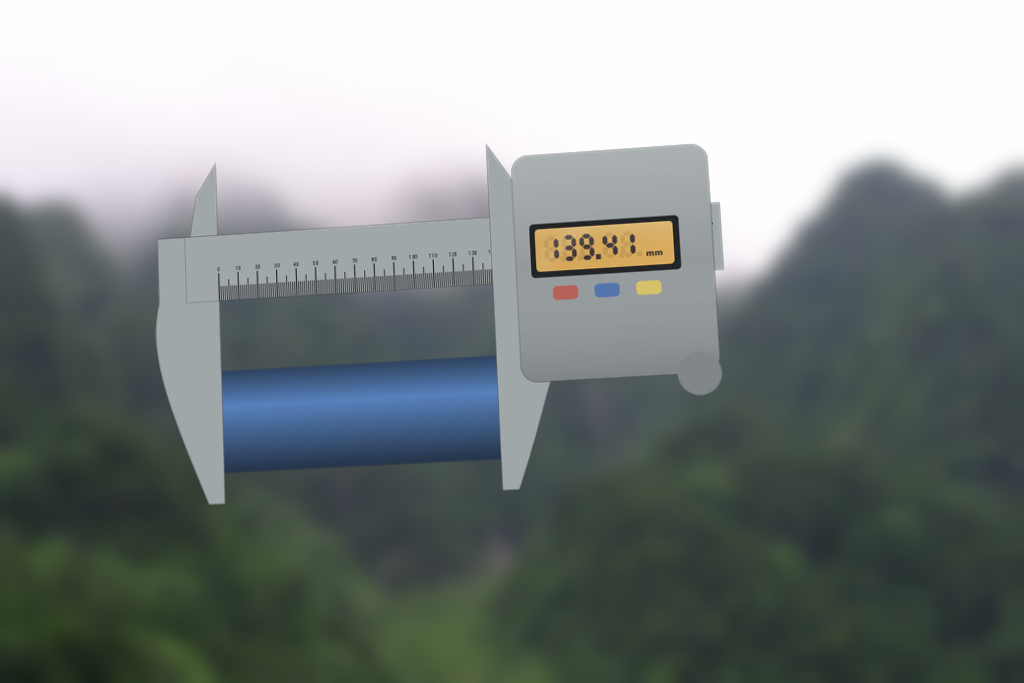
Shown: 139.41 mm
